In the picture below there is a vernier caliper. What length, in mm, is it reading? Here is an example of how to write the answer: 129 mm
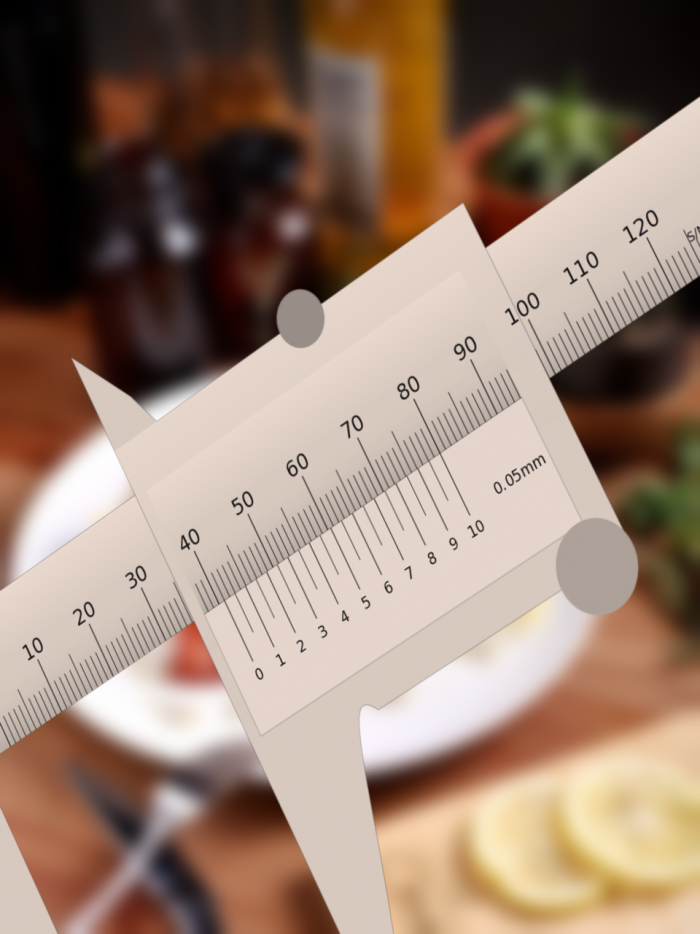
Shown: 41.0 mm
